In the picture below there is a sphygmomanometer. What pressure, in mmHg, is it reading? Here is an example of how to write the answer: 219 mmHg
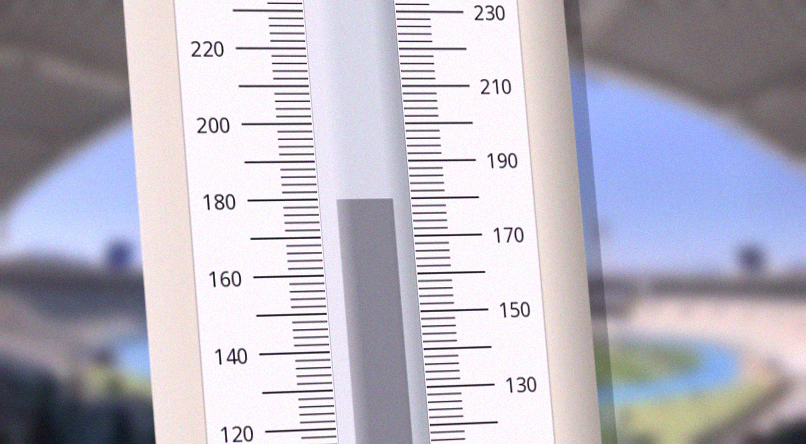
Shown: 180 mmHg
